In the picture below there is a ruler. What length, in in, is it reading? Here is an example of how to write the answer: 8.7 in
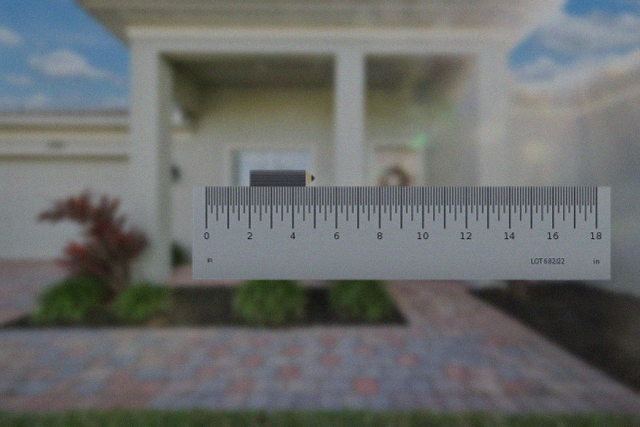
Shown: 3 in
